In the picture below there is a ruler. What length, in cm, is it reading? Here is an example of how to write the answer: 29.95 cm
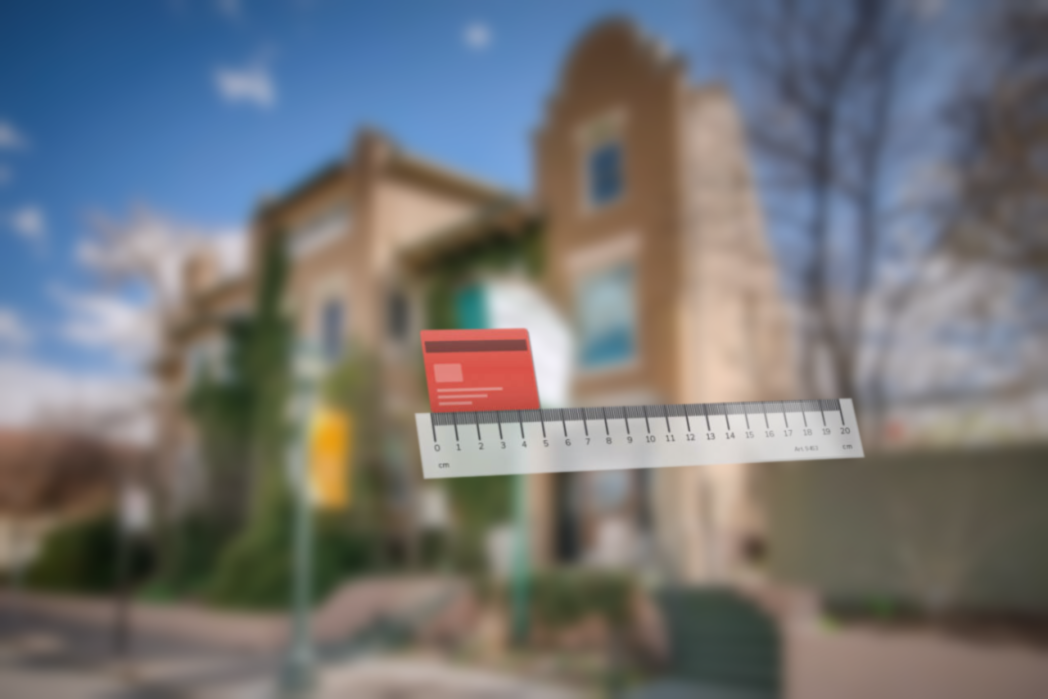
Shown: 5 cm
